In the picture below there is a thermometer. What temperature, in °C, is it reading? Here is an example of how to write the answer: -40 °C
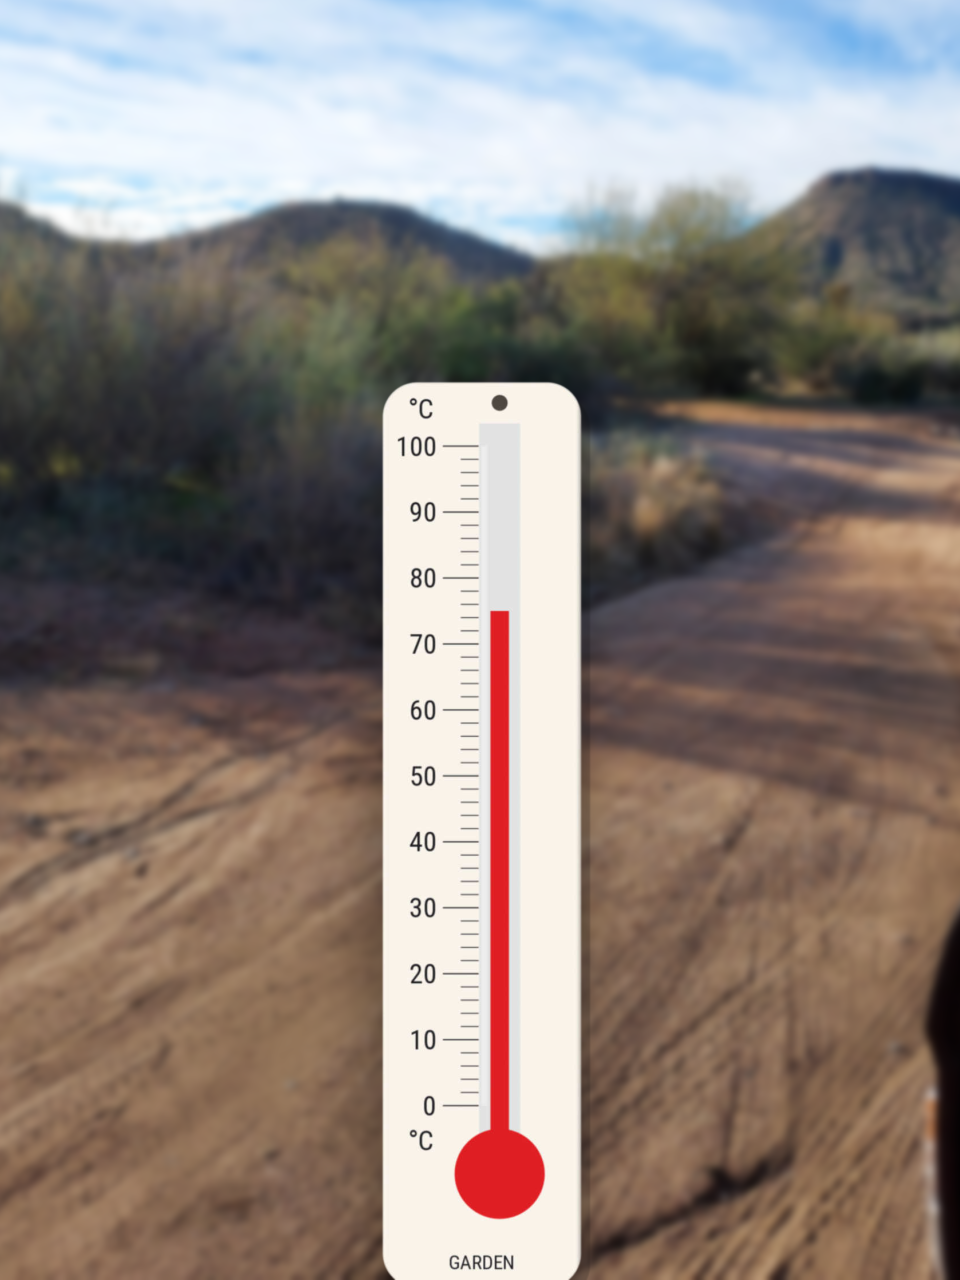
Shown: 75 °C
